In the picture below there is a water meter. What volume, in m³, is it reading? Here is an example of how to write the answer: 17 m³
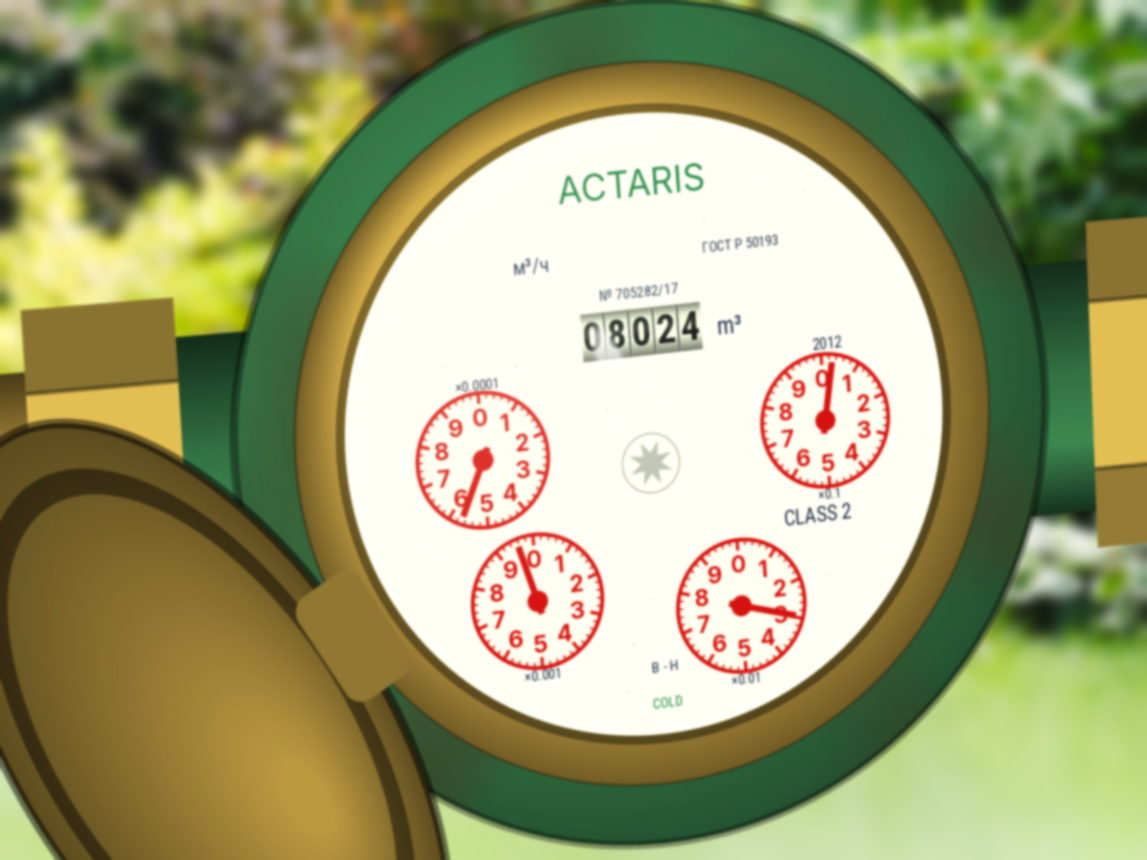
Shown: 8024.0295 m³
